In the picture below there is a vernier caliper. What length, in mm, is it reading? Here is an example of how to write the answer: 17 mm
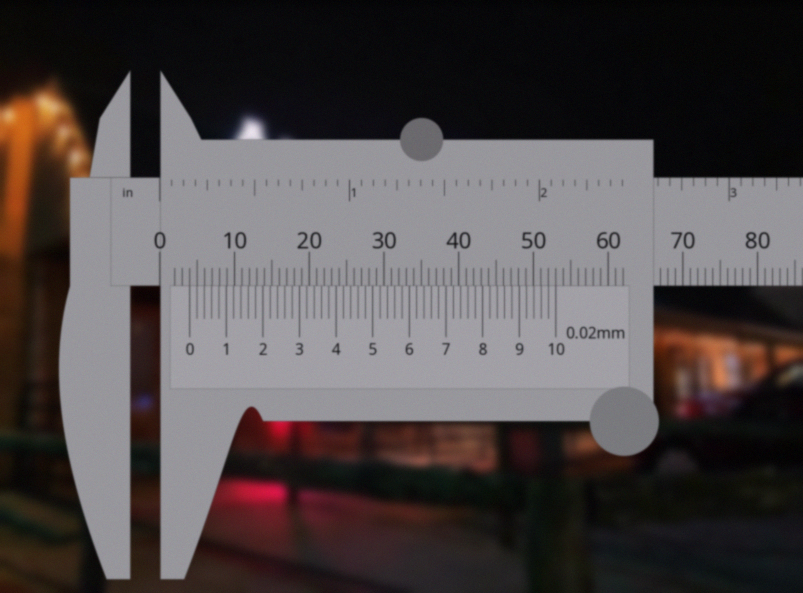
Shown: 4.0 mm
